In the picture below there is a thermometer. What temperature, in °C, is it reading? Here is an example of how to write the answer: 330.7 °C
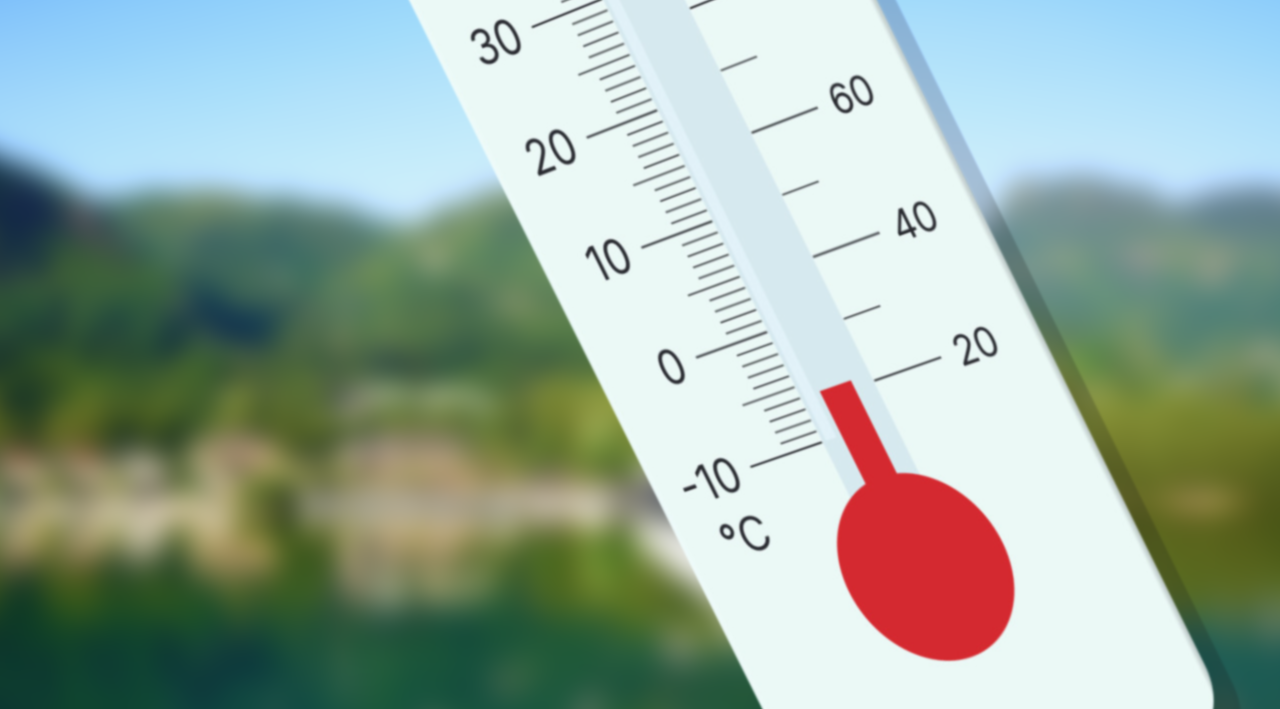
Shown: -6 °C
